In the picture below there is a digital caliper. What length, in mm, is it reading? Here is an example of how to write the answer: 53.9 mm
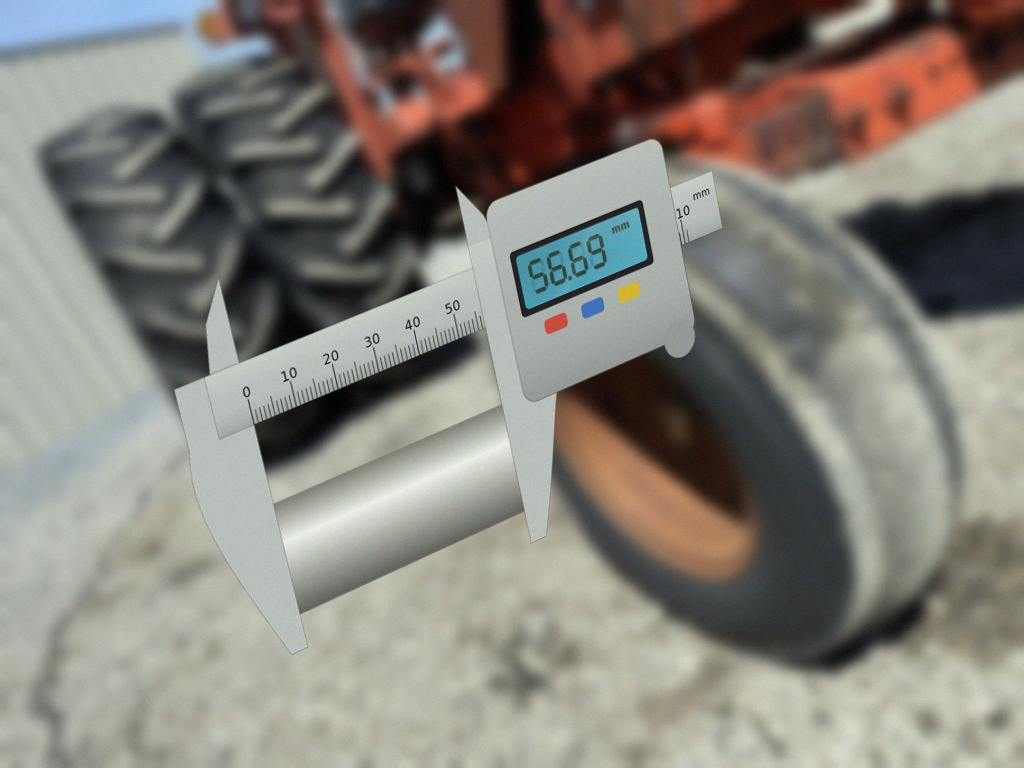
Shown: 56.69 mm
